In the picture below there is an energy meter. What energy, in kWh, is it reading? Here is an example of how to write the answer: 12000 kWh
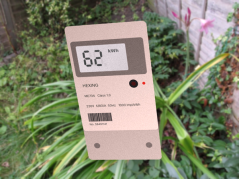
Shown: 62 kWh
